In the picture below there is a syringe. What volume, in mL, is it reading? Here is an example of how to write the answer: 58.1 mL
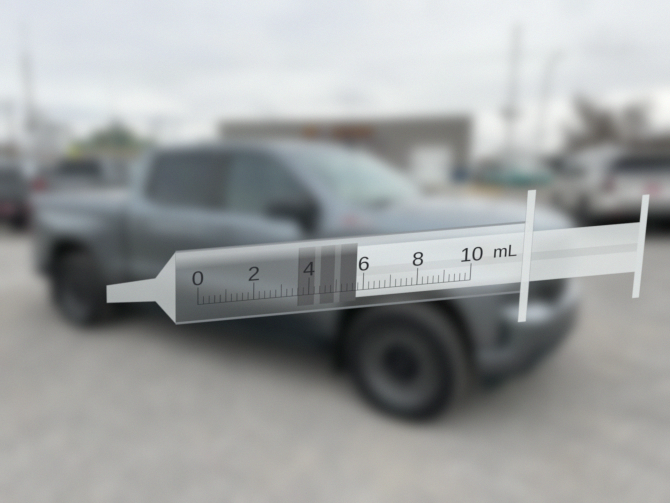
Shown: 3.6 mL
